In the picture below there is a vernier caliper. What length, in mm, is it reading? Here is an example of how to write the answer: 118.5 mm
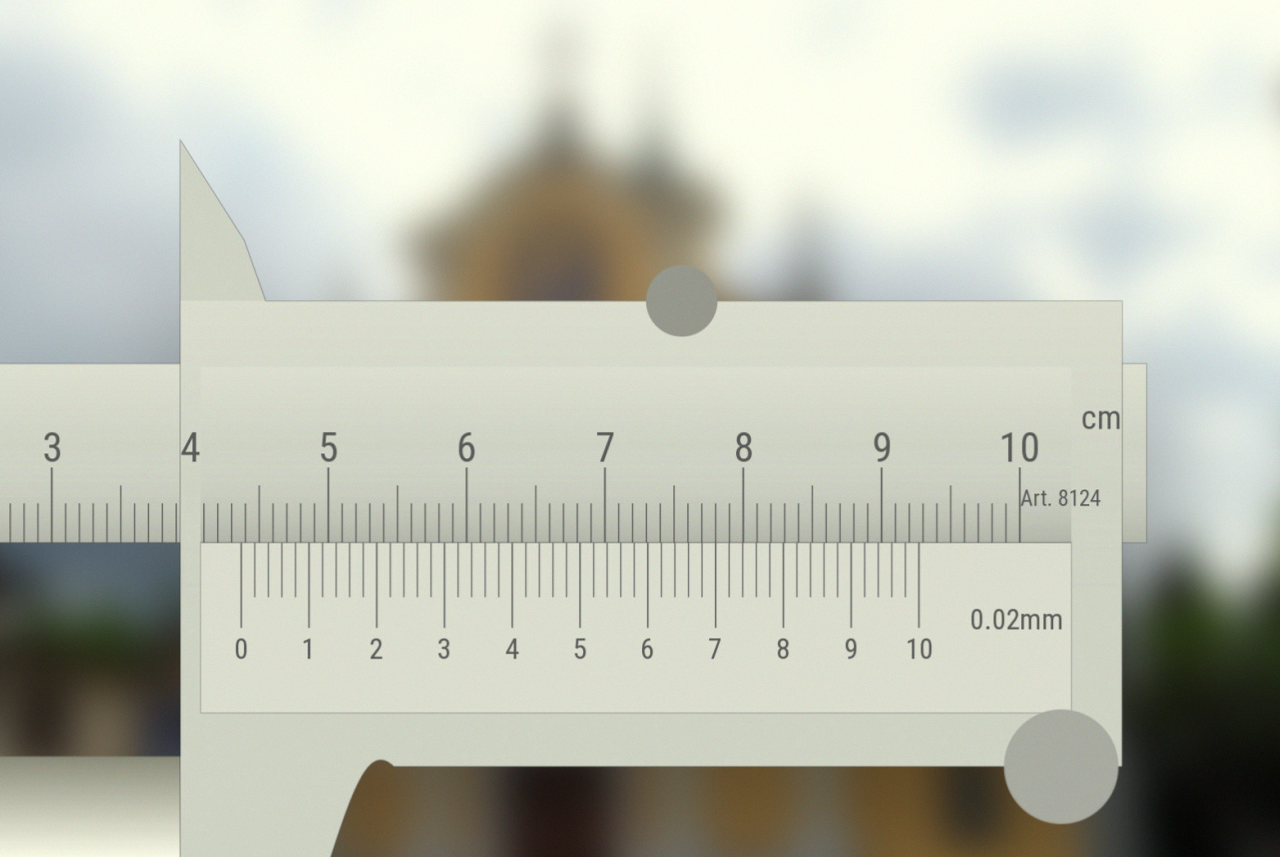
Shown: 43.7 mm
